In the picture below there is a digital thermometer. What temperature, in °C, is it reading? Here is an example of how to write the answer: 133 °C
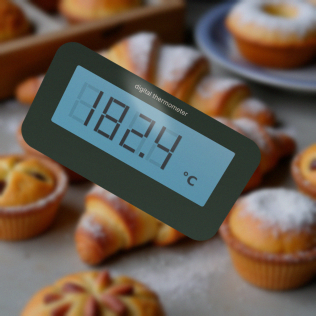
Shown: 182.4 °C
